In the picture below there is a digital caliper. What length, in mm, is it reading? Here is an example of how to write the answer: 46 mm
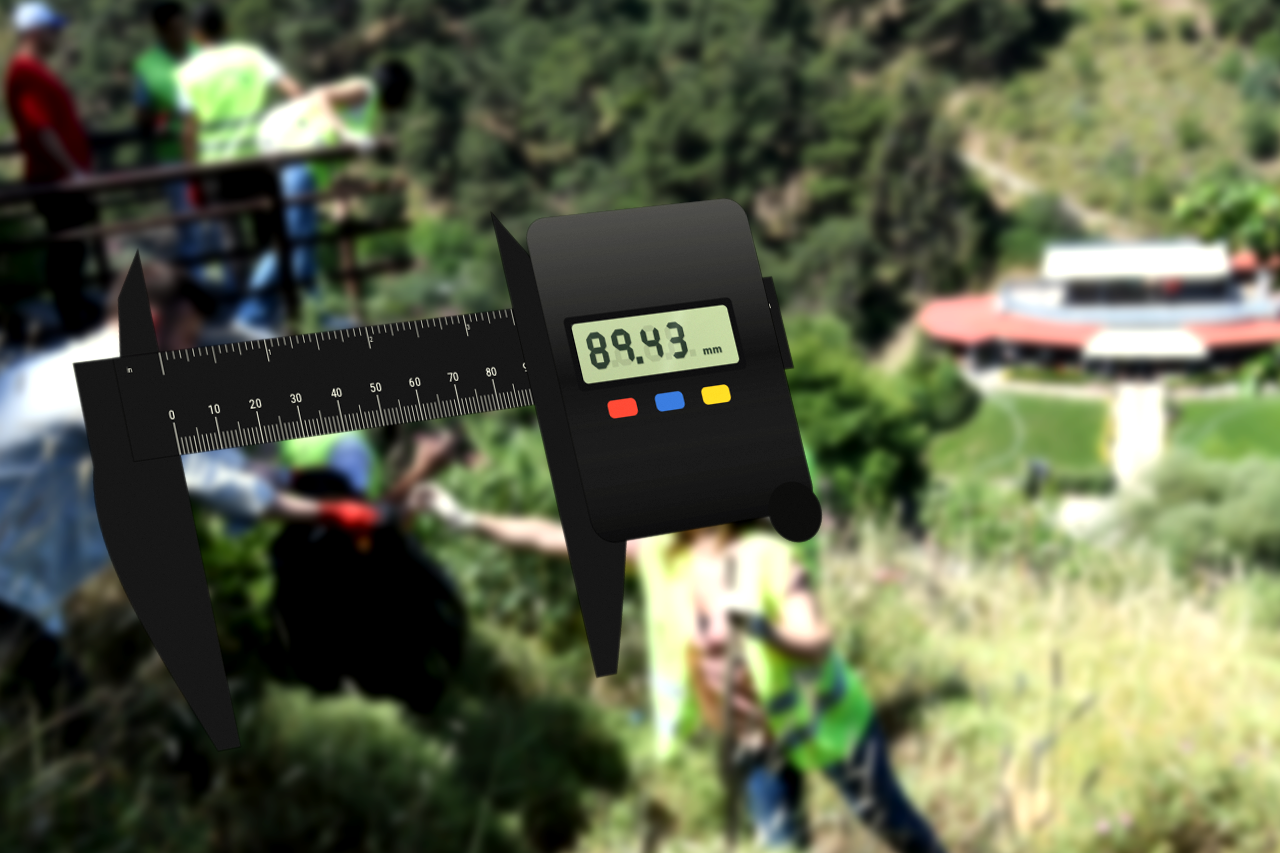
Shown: 89.43 mm
